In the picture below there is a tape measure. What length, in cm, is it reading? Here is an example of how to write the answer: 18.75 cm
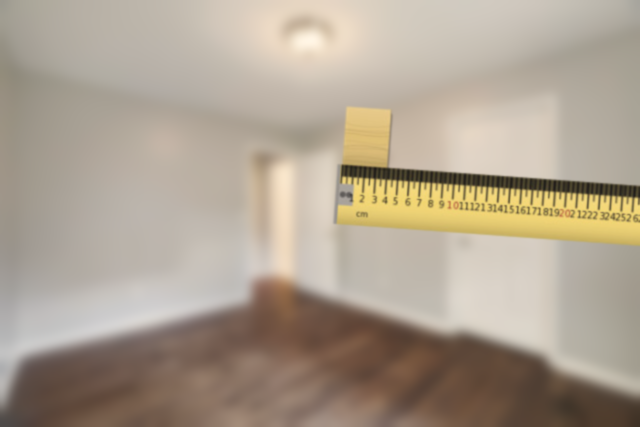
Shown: 4 cm
